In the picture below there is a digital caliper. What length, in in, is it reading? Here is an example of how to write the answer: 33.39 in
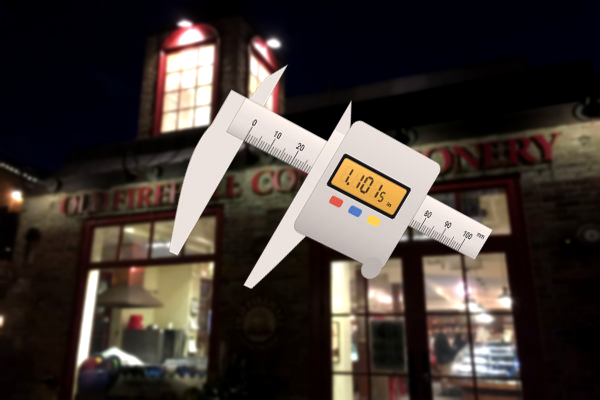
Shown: 1.1015 in
